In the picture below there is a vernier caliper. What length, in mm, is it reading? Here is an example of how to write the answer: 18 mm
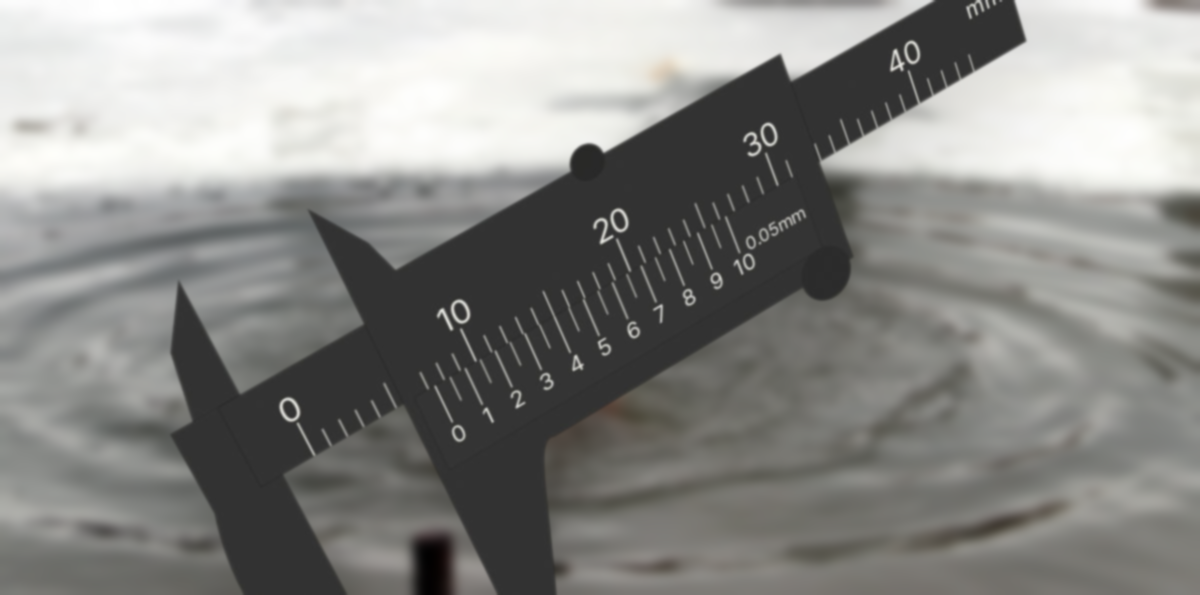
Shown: 7.4 mm
